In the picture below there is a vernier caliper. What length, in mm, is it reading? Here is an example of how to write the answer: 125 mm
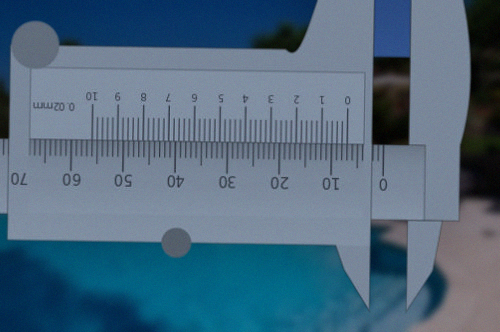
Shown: 7.0 mm
